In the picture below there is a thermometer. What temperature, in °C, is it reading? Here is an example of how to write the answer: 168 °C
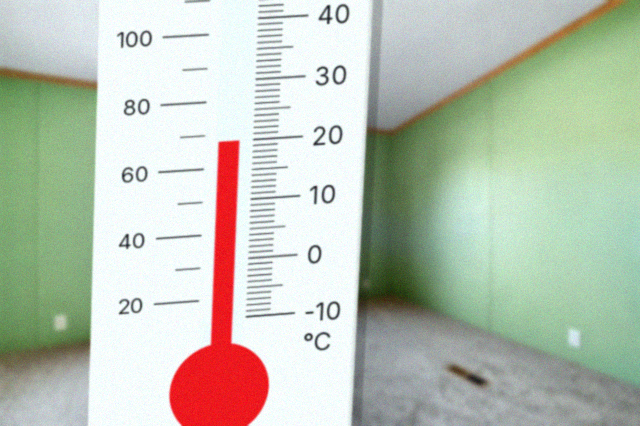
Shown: 20 °C
